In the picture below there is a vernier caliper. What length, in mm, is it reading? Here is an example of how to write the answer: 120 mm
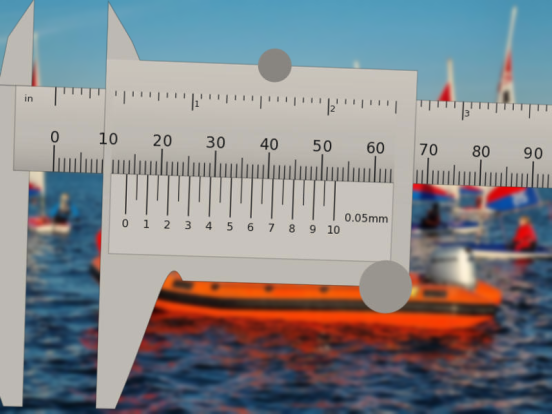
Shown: 13.6 mm
